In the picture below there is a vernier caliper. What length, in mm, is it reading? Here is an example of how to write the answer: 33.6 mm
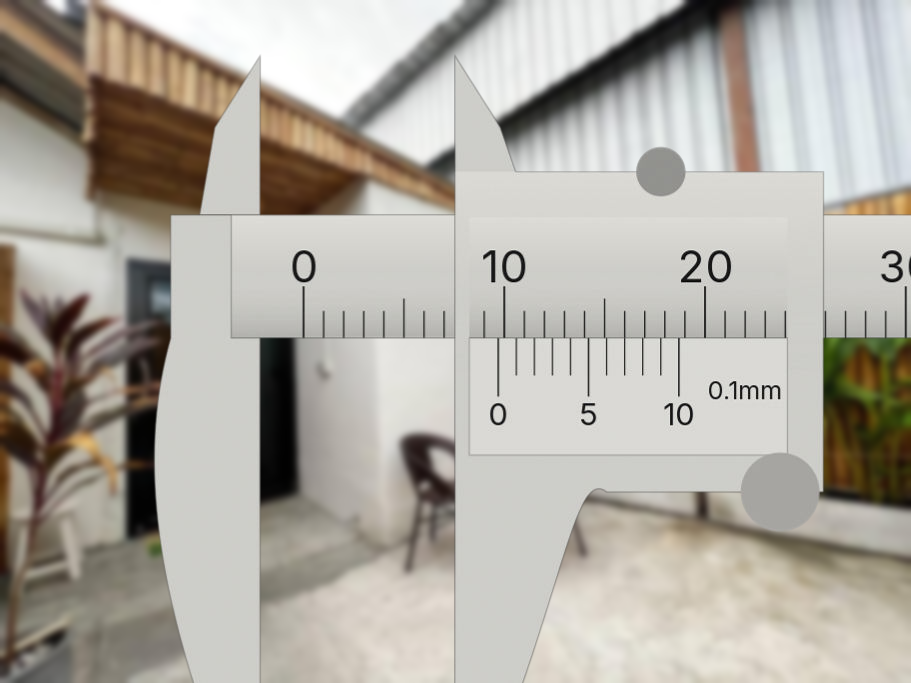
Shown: 9.7 mm
